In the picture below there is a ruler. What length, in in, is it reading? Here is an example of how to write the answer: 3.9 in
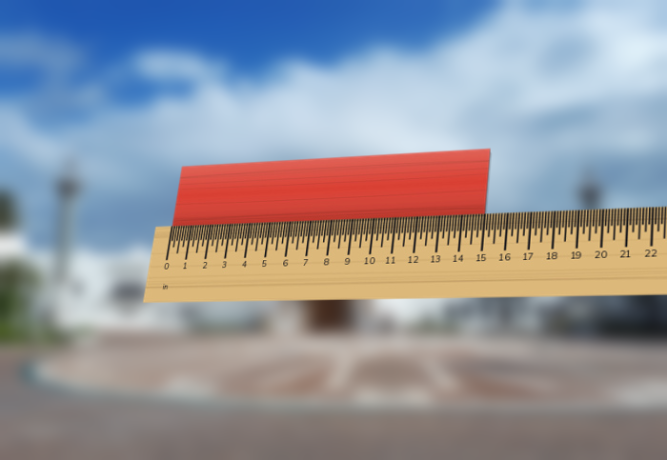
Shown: 15 in
